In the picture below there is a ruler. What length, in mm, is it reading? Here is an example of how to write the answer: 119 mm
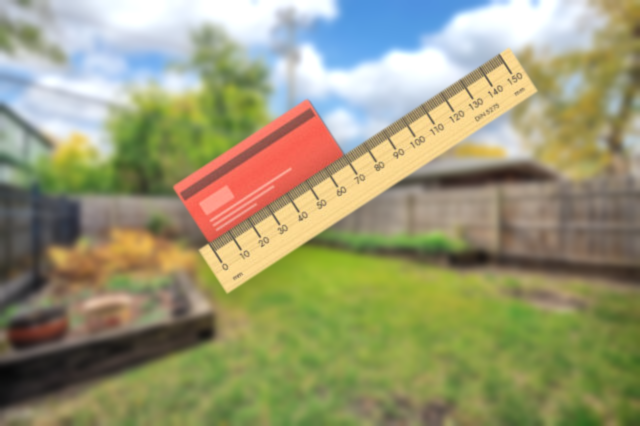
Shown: 70 mm
